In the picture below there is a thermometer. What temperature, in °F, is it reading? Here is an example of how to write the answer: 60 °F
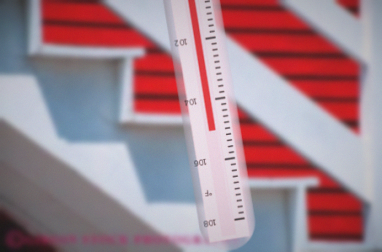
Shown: 105 °F
